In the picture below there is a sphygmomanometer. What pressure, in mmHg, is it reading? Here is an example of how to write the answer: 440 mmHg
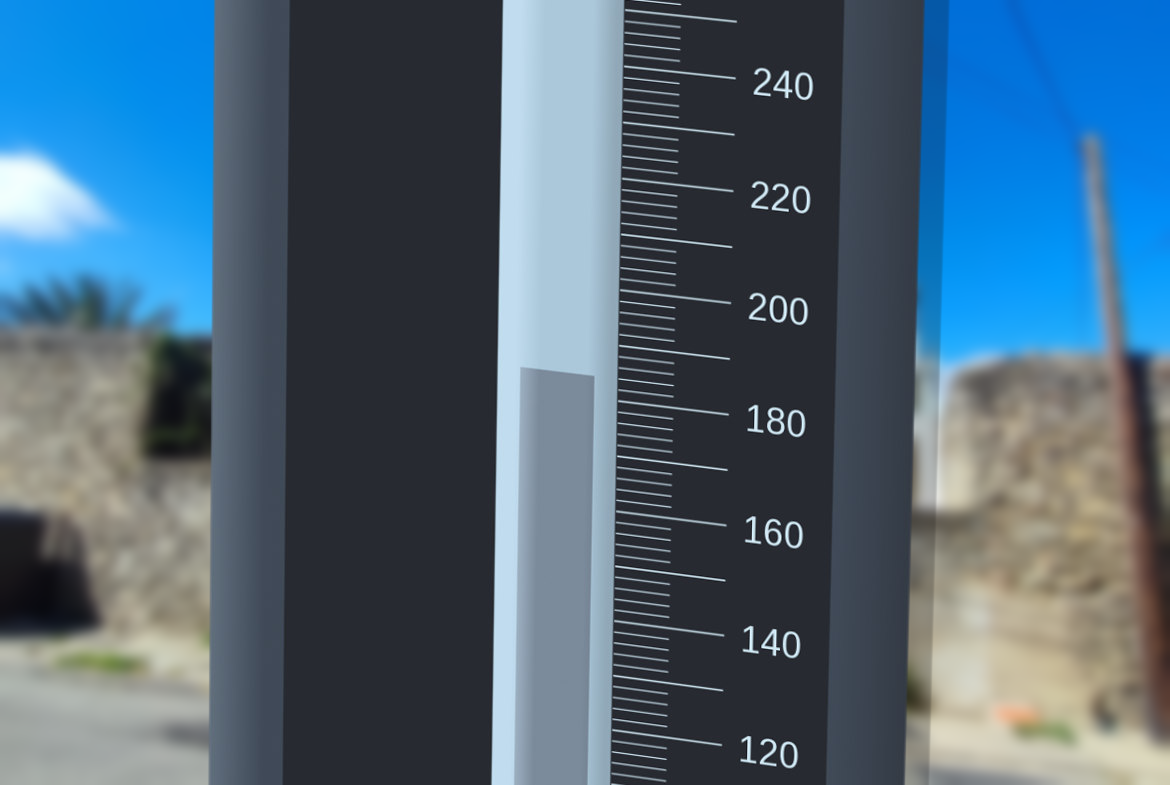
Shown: 184 mmHg
